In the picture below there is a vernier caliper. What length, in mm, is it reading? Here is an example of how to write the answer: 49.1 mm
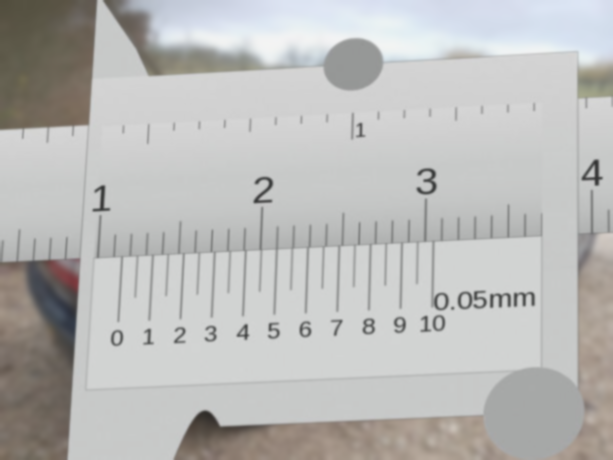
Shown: 11.5 mm
